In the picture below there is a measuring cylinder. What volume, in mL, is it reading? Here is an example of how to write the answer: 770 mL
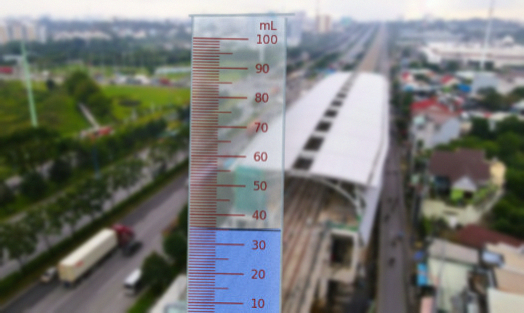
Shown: 35 mL
